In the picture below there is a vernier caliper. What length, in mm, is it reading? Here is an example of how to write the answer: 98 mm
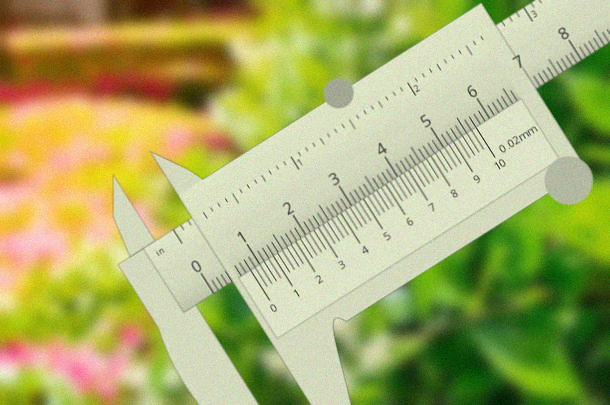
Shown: 8.0 mm
